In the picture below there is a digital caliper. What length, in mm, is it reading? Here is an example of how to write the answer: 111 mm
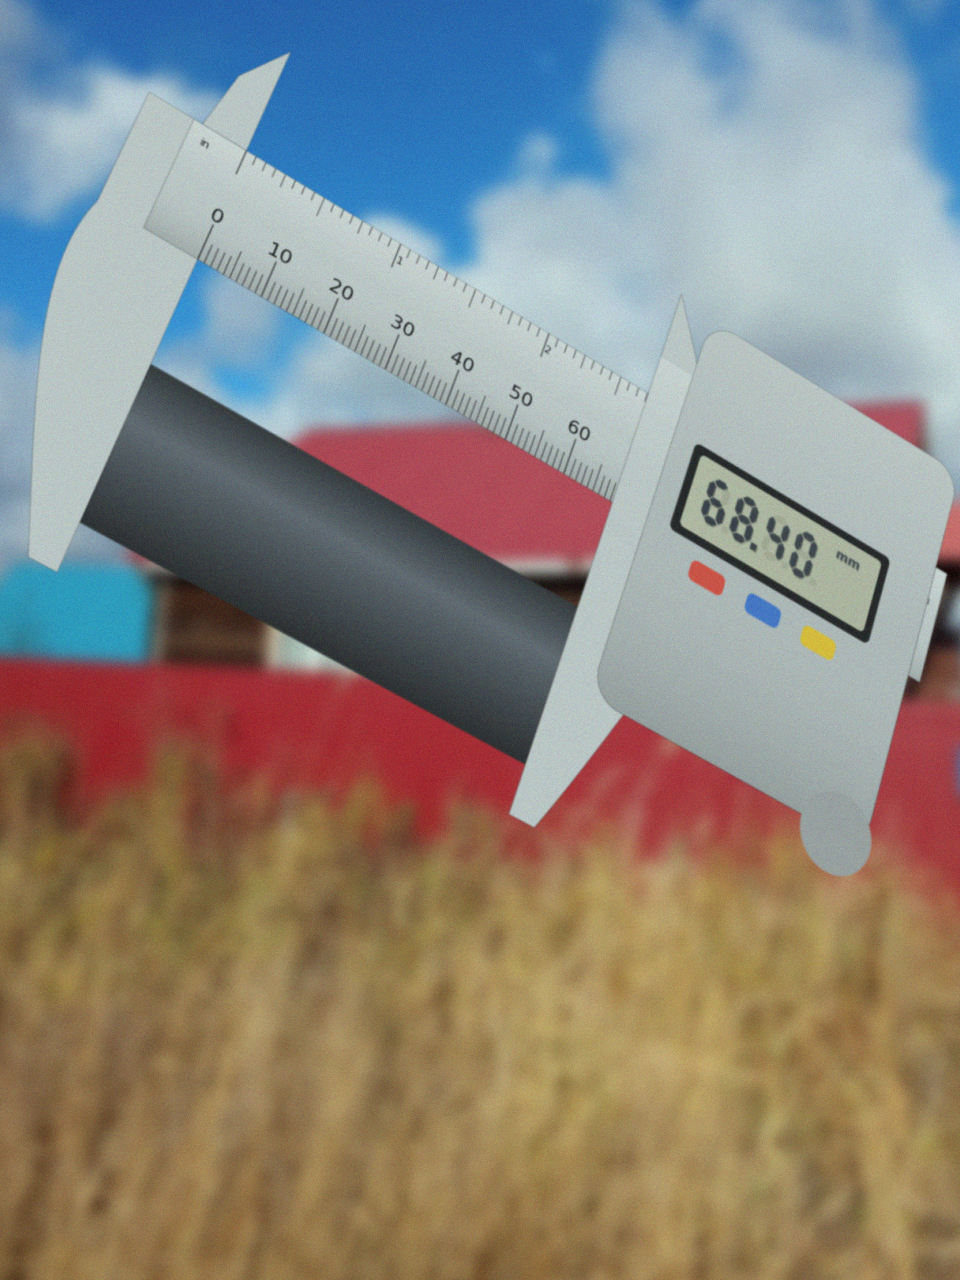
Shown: 68.40 mm
